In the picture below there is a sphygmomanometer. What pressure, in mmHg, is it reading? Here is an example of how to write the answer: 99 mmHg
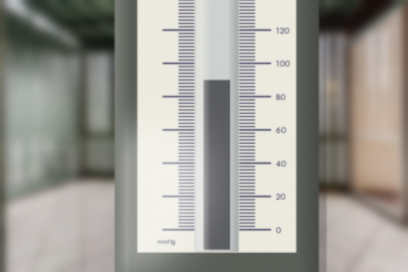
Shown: 90 mmHg
